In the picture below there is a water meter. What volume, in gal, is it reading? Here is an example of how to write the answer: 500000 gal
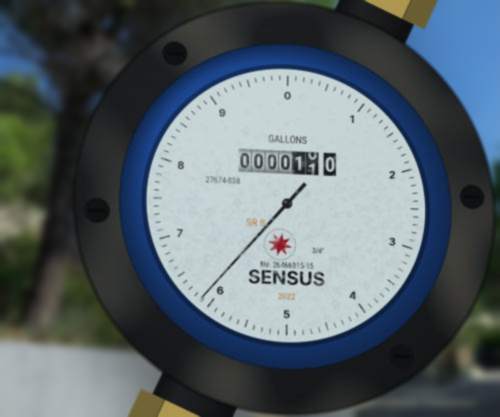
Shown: 106.1 gal
